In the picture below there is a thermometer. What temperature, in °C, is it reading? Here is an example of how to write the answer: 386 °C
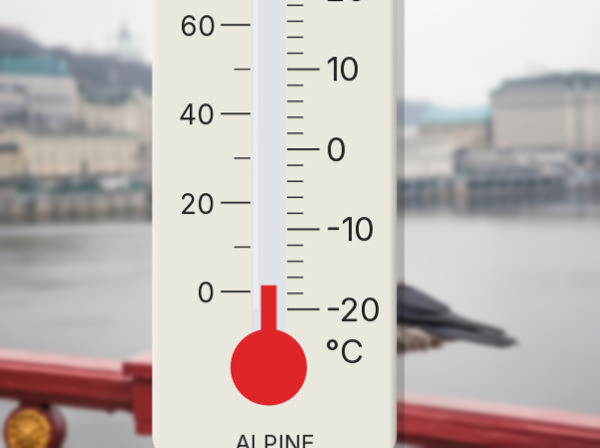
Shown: -17 °C
